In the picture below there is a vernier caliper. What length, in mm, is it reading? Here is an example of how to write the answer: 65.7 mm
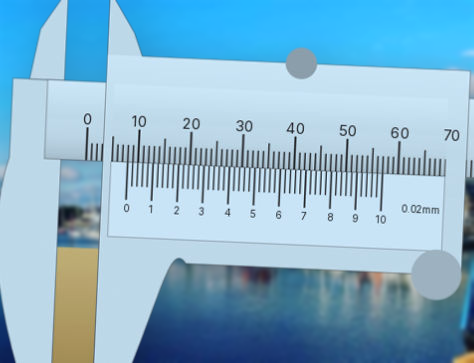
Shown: 8.0 mm
